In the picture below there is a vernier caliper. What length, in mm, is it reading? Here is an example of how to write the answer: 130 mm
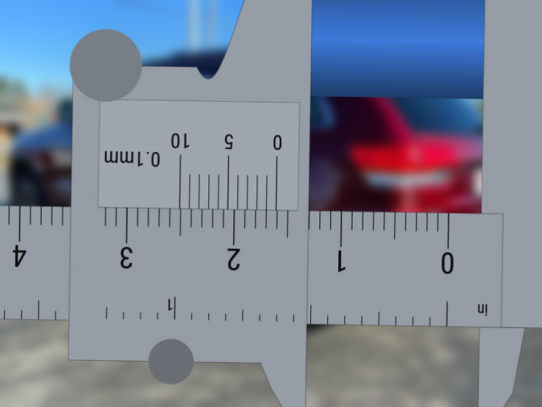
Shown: 16.1 mm
